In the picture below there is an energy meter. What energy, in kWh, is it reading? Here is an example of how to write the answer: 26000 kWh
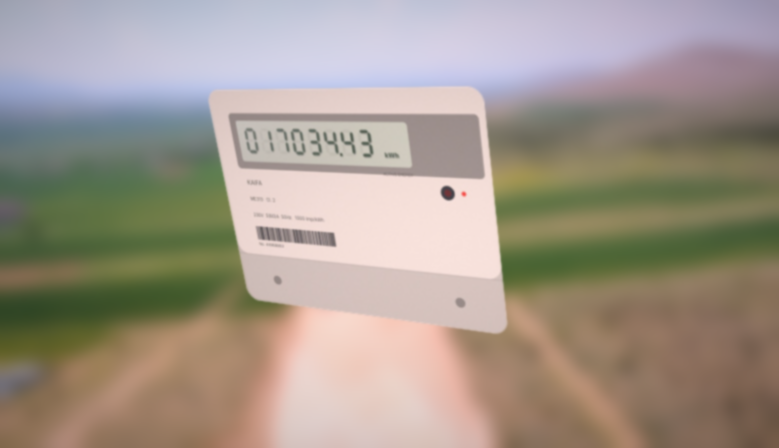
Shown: 17034.43 kWh
